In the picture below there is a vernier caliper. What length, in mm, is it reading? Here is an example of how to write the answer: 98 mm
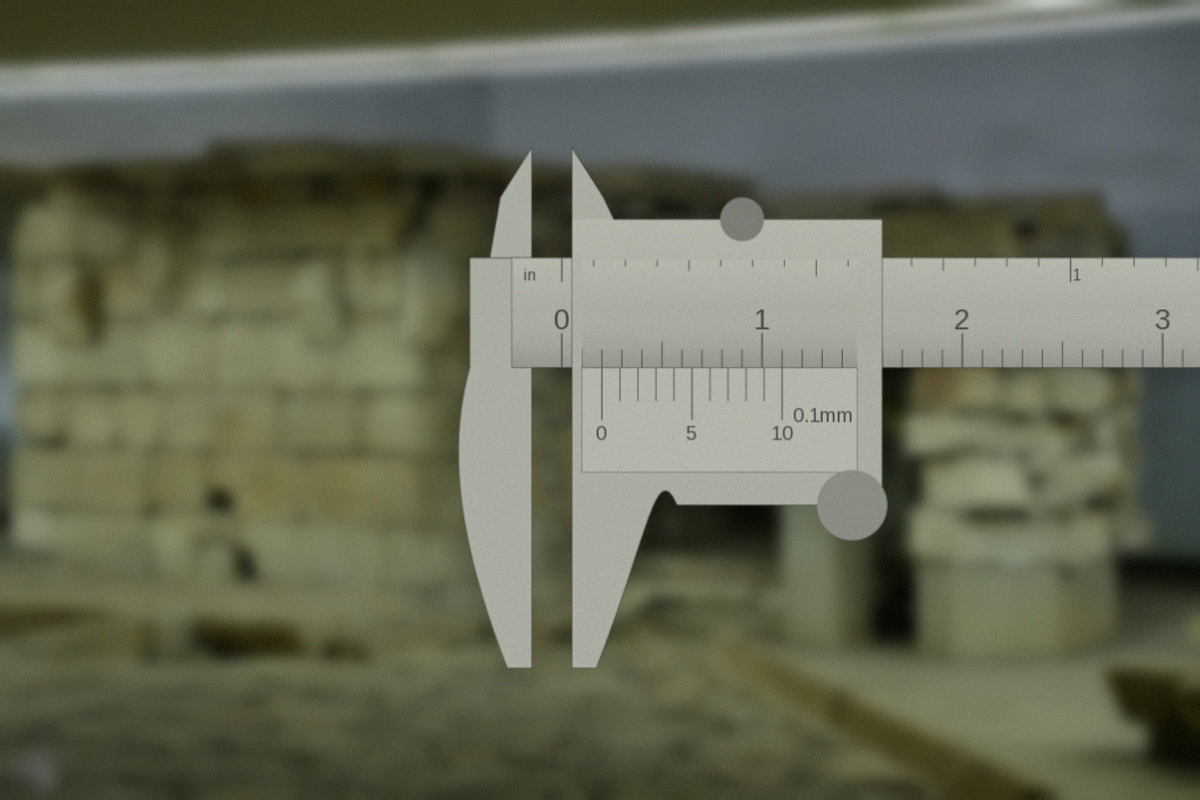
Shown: 2.0 mm
